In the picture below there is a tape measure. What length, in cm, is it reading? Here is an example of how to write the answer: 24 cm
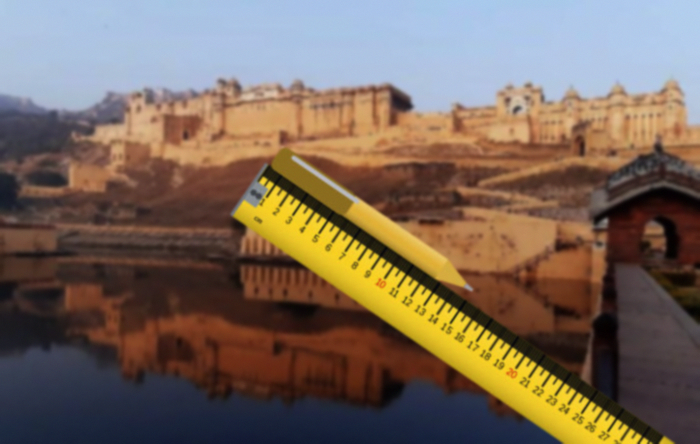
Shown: 15 cm
